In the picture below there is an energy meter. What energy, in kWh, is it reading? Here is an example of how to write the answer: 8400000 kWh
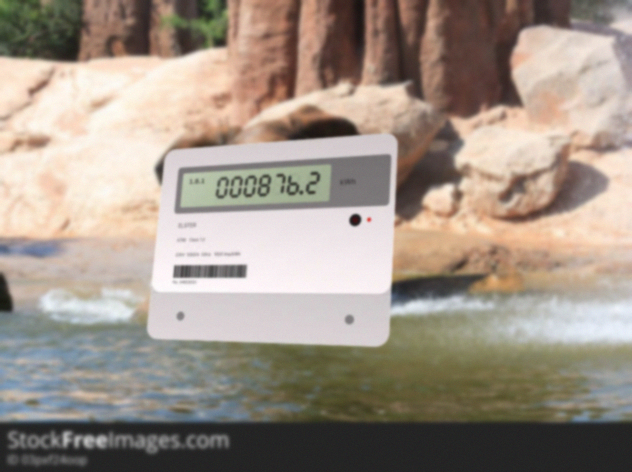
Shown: 876.2 kWh
